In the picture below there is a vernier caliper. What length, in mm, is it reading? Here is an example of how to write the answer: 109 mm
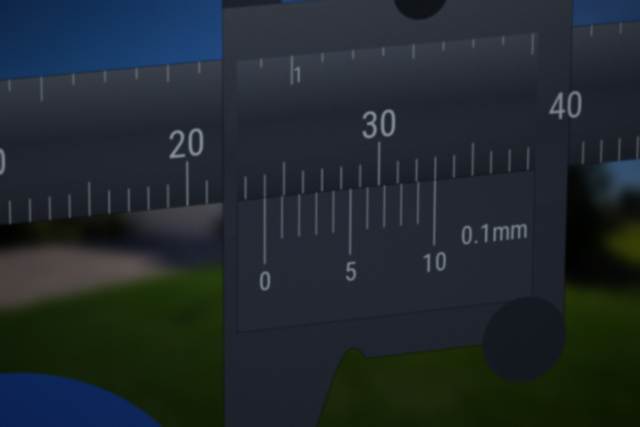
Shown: 24.0 mm
